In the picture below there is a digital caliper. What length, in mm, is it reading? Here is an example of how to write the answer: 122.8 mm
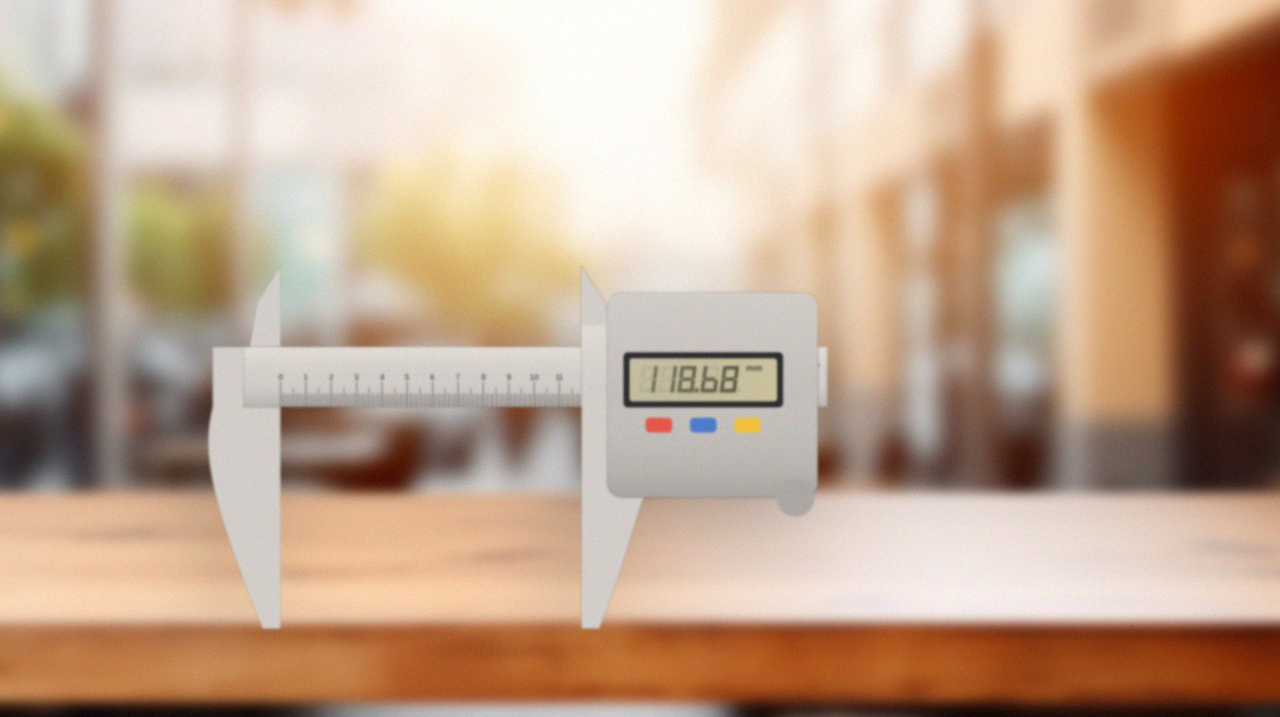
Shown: 118.68 mm
